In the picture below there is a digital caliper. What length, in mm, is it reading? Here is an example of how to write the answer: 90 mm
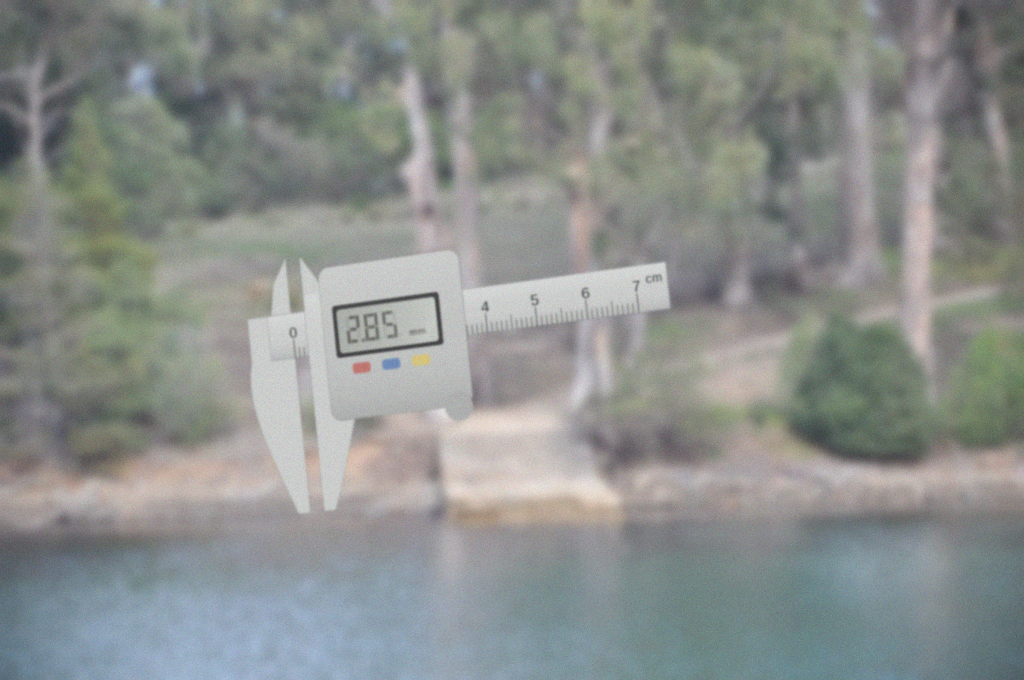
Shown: 2.85 mm
